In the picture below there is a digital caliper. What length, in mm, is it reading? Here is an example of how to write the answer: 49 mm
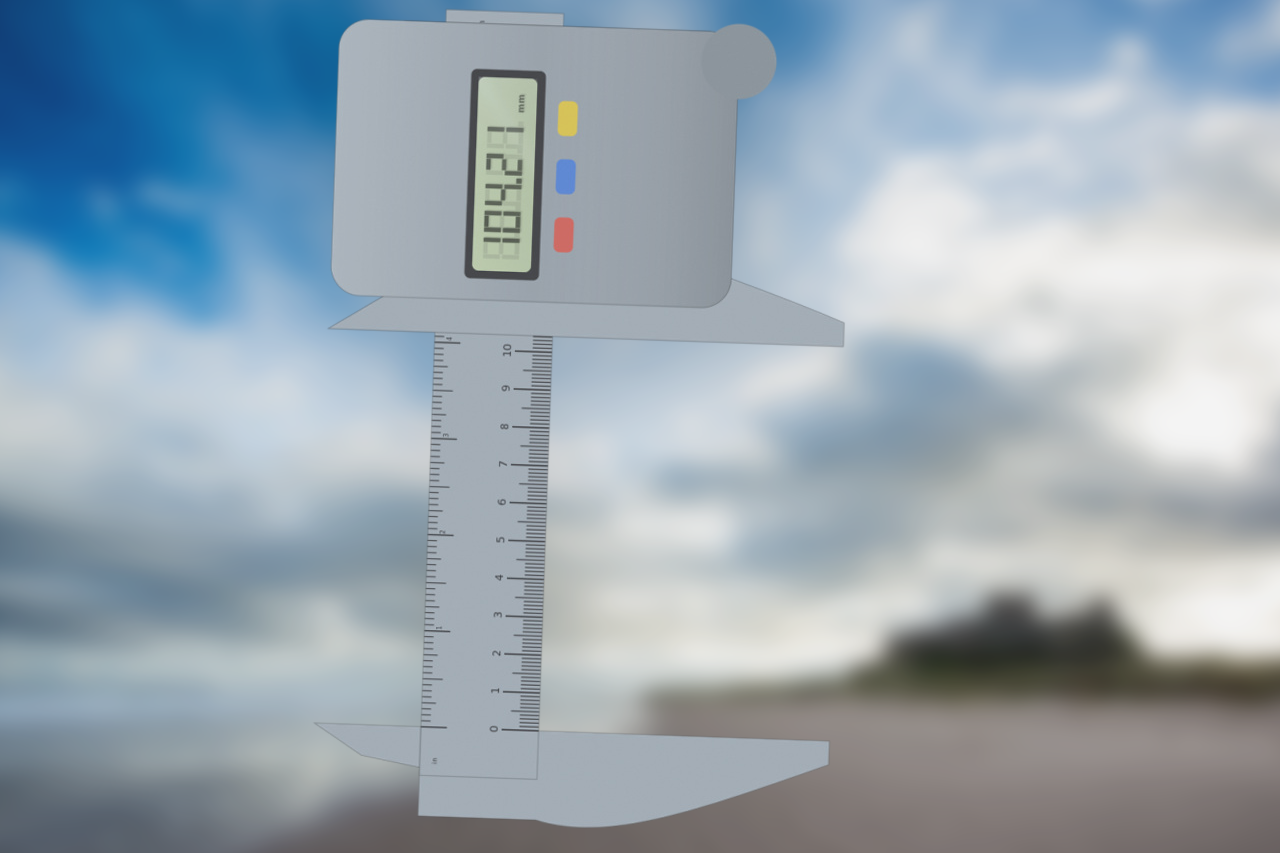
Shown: 104.21 mm
